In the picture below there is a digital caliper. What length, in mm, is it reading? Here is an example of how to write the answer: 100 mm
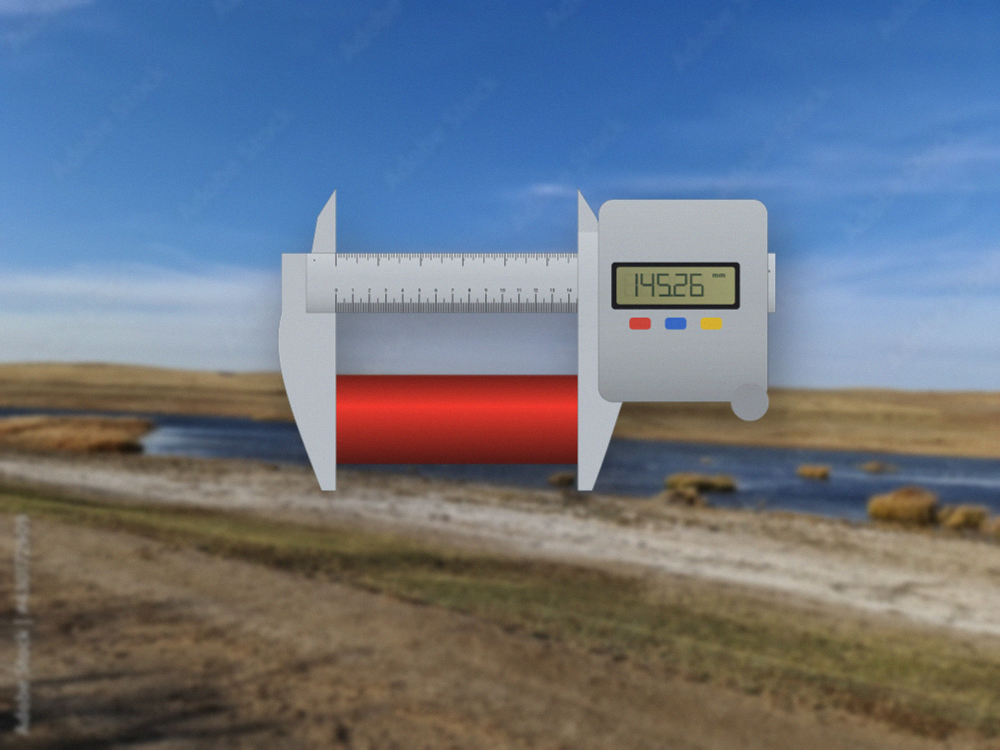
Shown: 145.26 mm
